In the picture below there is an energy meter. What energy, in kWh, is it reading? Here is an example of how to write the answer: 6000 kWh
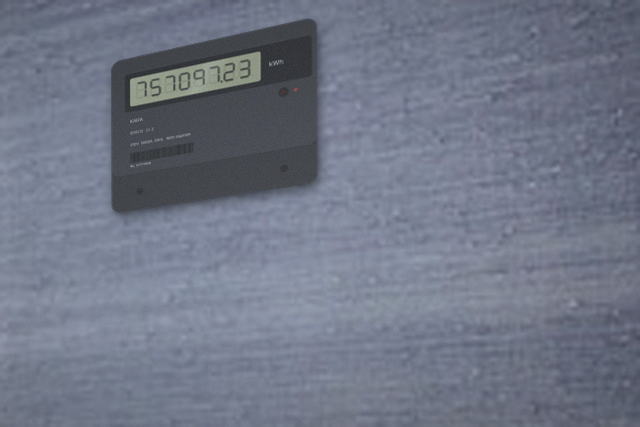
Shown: 757097.23 kWh
